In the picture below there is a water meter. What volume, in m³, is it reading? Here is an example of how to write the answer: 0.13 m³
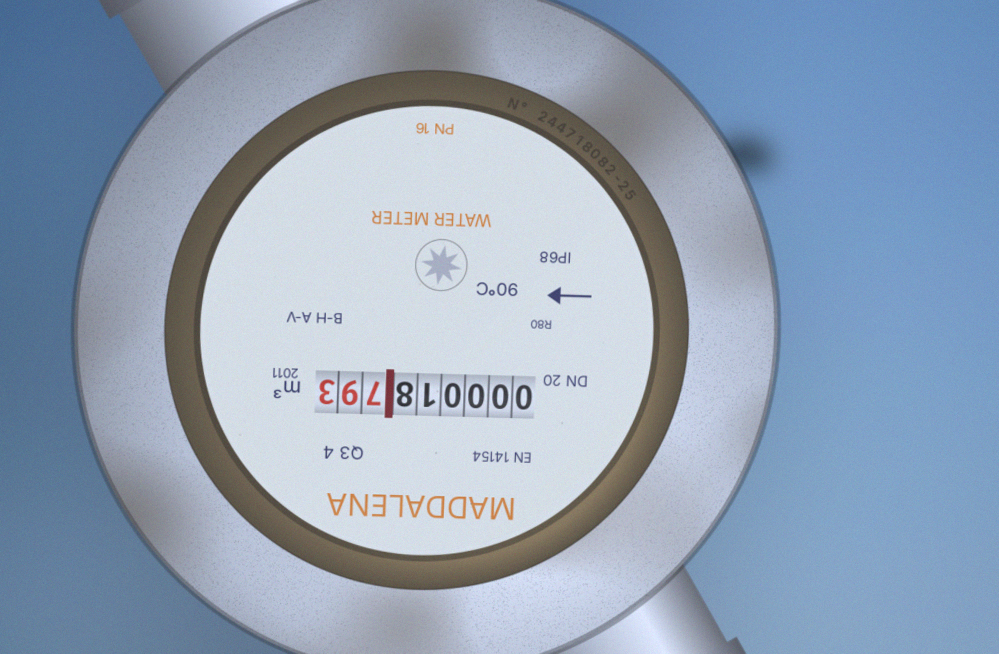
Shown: 18.793 m³
